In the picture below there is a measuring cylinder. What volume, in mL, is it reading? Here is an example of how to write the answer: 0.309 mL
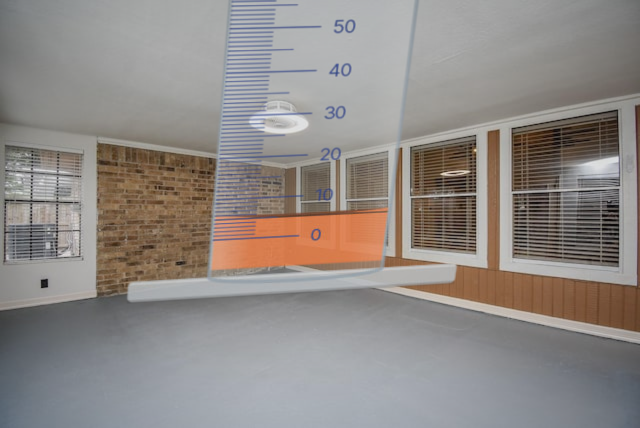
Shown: 5 mL
